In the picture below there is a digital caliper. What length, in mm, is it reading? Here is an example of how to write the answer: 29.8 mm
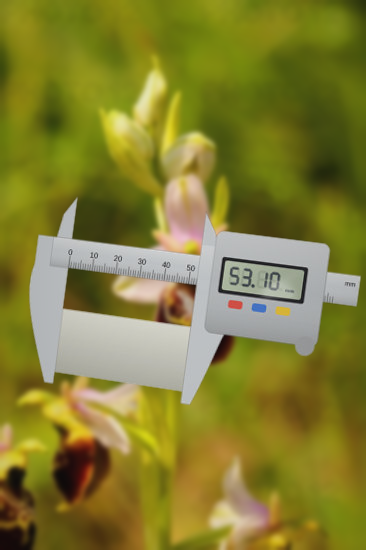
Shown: 53.10 mm
